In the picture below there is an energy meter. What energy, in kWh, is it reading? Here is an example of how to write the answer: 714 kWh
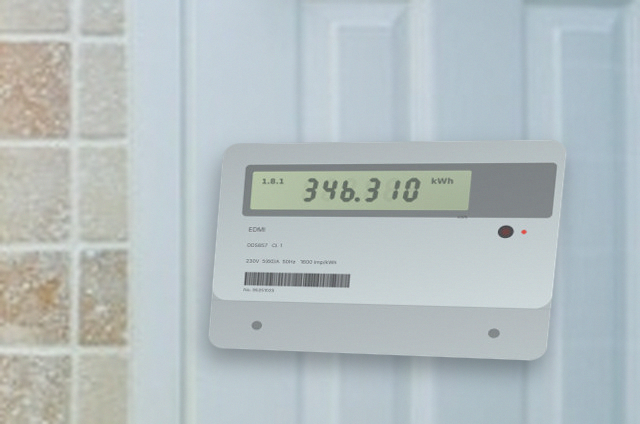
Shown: 346.310 kWh
